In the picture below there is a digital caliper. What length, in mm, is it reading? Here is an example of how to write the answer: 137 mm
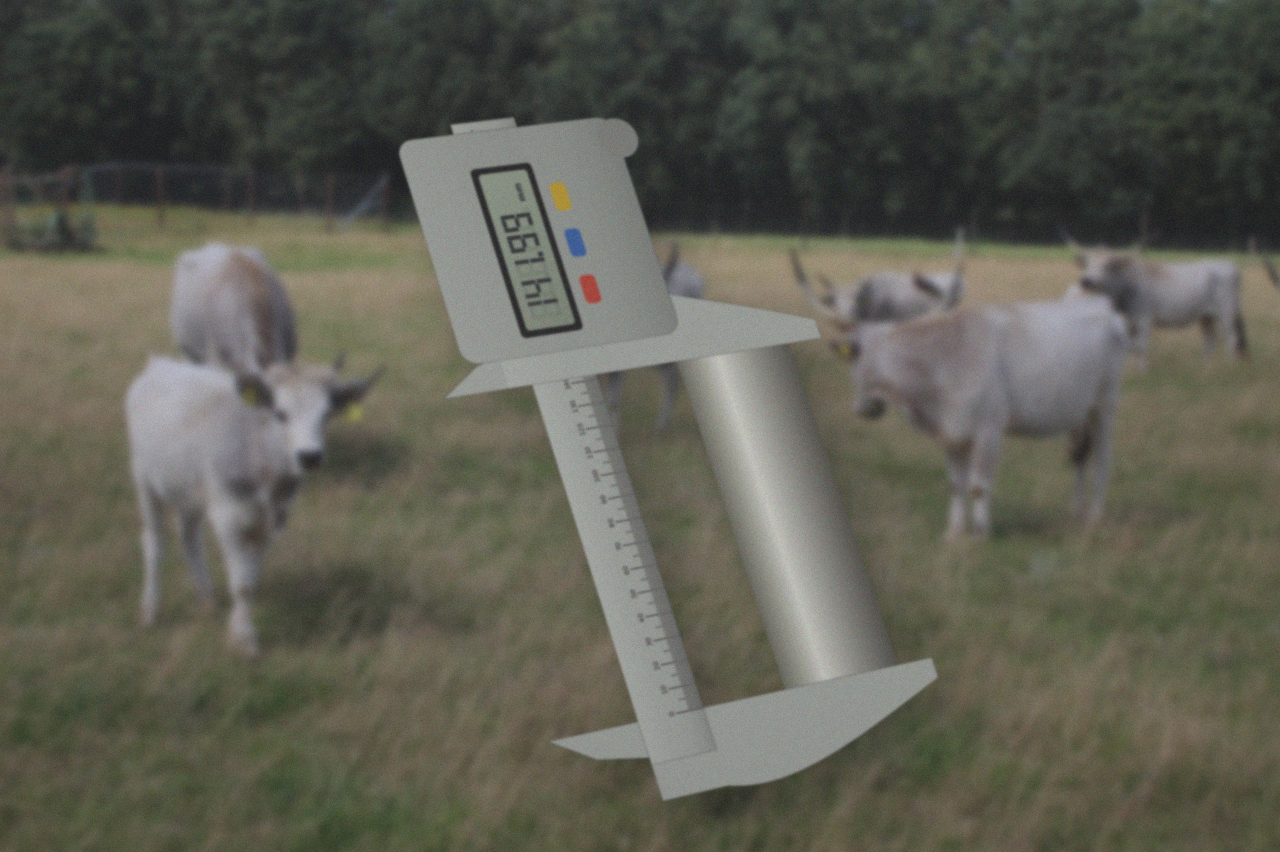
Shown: 141.99 mm
